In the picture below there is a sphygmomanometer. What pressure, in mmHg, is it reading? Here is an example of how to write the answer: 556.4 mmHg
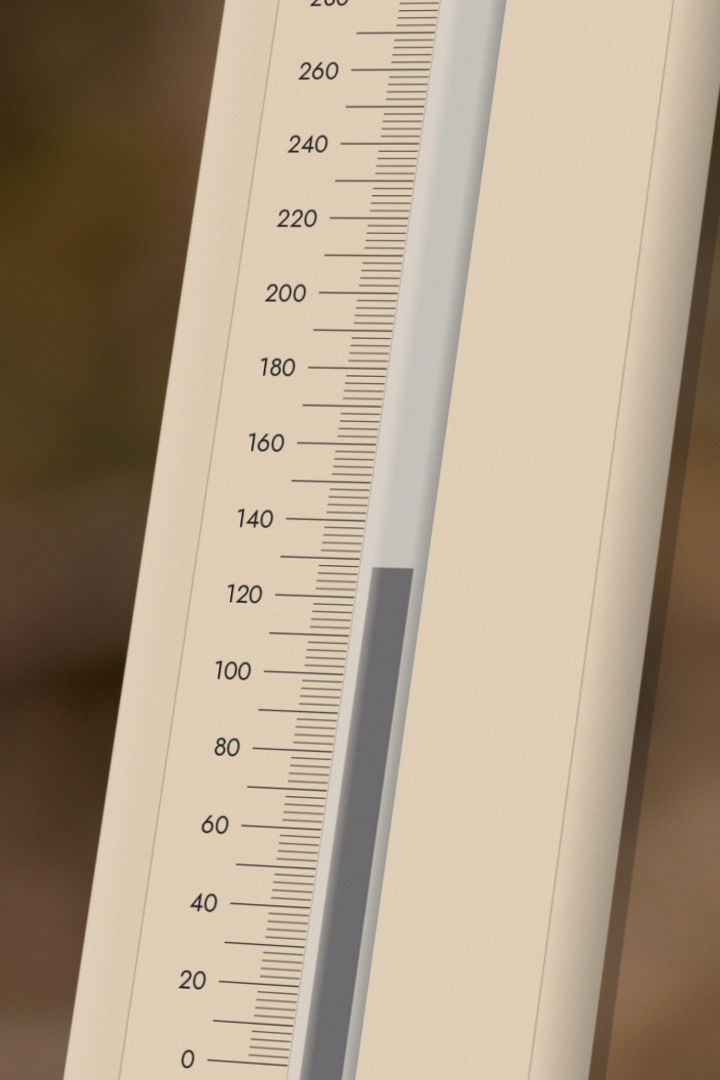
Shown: 128 mmHg
